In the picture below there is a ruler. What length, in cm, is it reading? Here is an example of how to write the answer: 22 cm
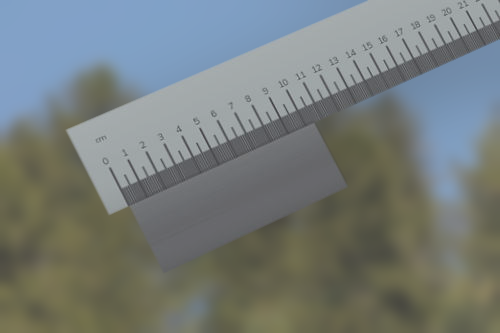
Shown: 10.5 cm
